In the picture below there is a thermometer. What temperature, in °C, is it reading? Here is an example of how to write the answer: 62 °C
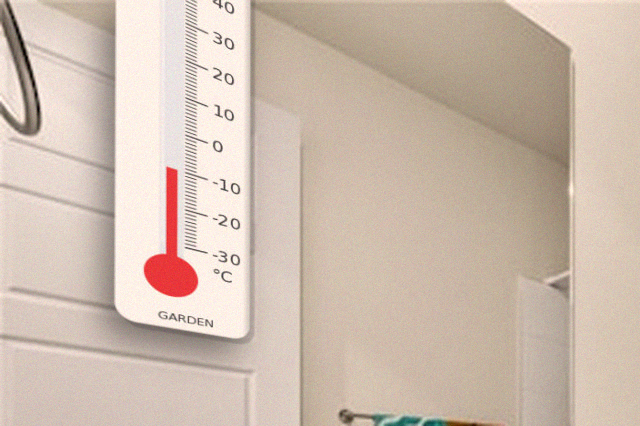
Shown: -10 °C
